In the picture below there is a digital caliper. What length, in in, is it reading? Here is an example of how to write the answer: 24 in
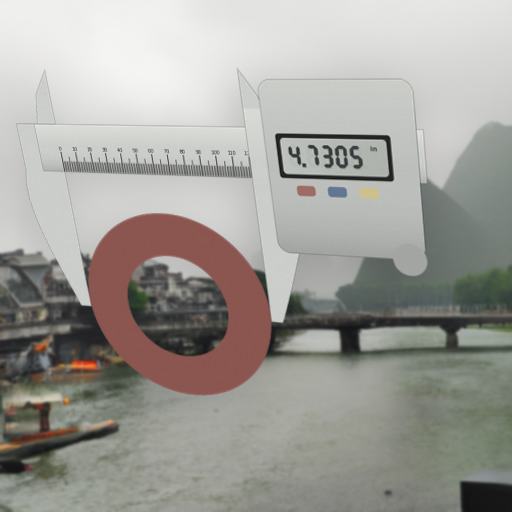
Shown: 4.7305 in
